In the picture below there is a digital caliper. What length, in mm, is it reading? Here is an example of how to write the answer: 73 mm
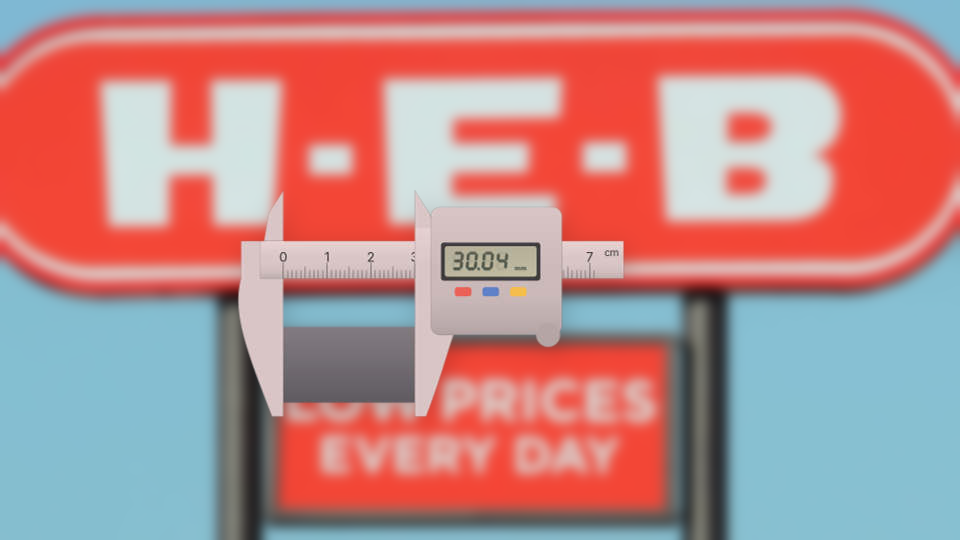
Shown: 30.04 mm
